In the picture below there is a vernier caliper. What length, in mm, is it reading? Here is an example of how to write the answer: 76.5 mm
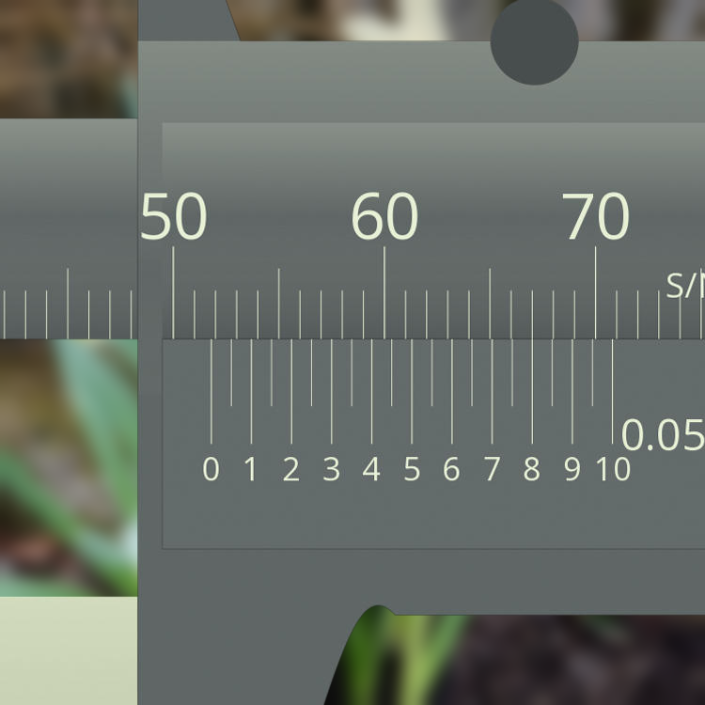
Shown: 51.80 mm
